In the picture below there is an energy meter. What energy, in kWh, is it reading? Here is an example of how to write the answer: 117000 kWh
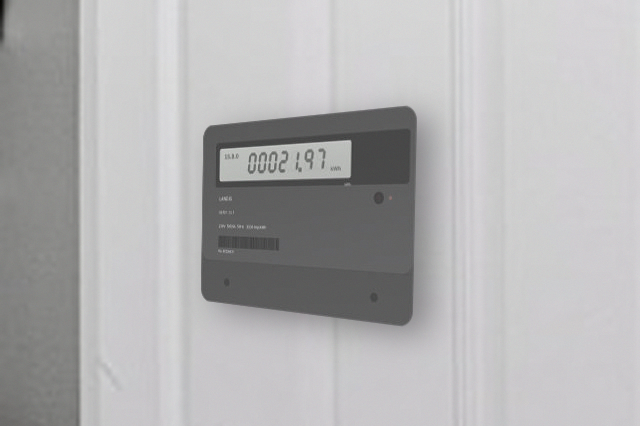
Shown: 21.97 kWh
